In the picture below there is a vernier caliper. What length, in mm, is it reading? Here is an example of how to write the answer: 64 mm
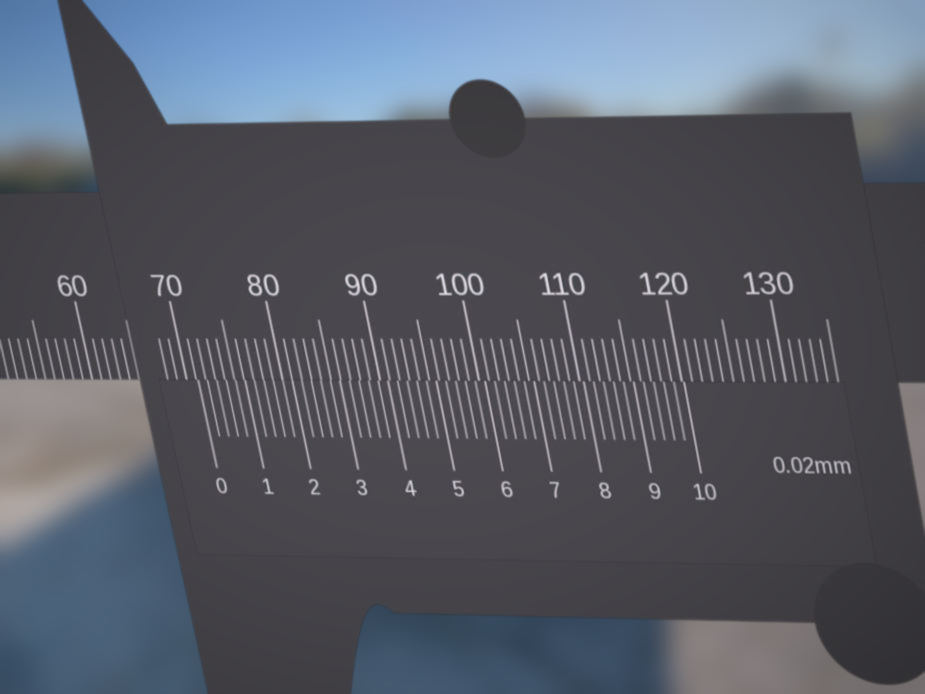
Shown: 71.2 mm
